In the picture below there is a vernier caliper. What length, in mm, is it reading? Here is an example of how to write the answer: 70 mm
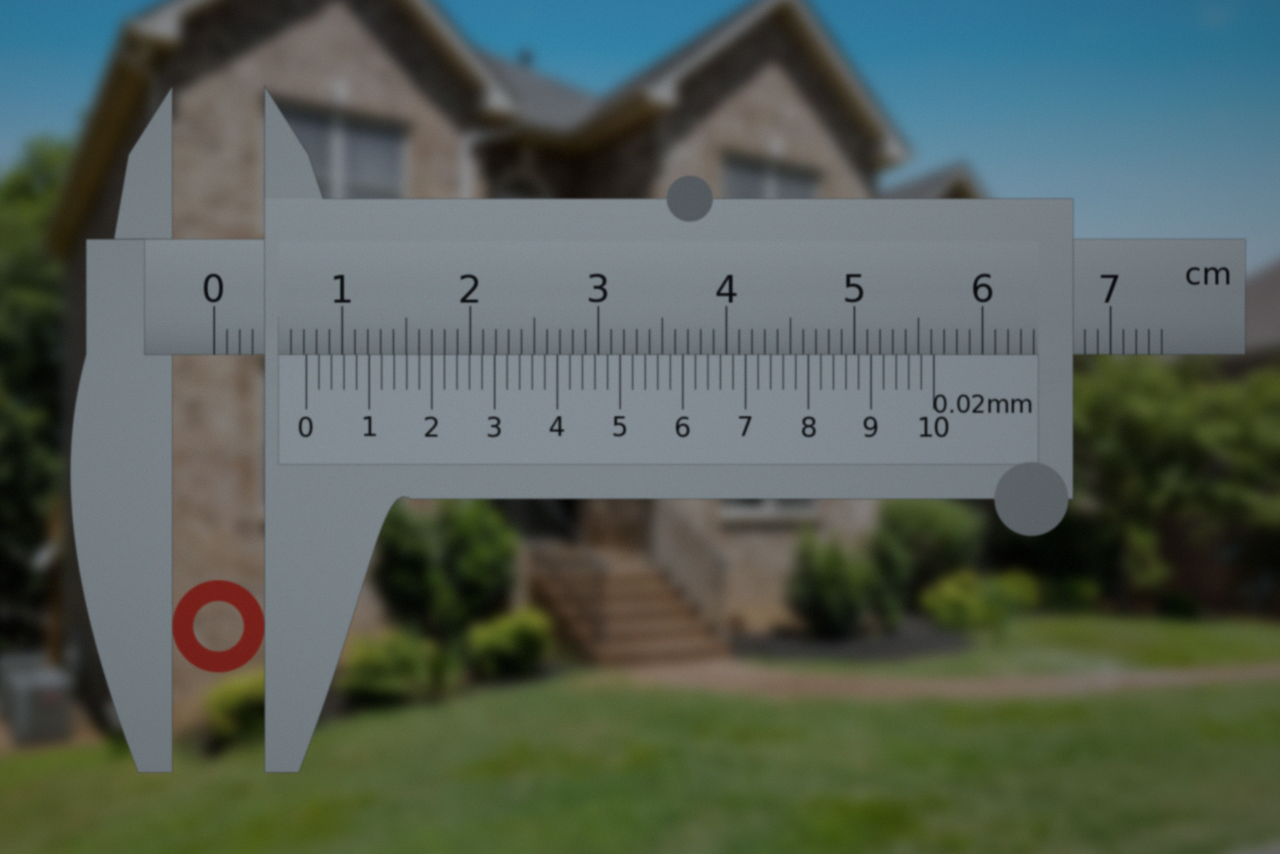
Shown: 7.2 mm
